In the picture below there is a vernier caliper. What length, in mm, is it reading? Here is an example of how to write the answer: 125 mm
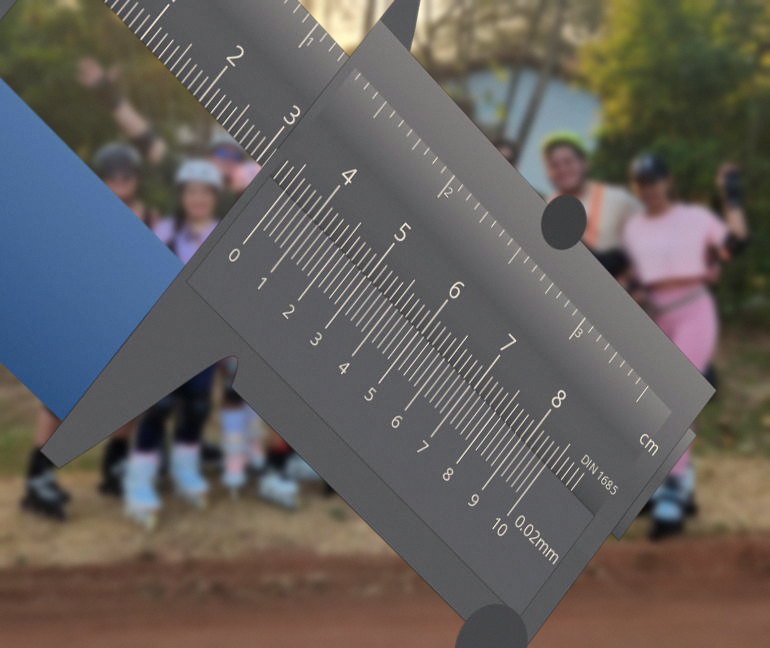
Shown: 35.0 mm
